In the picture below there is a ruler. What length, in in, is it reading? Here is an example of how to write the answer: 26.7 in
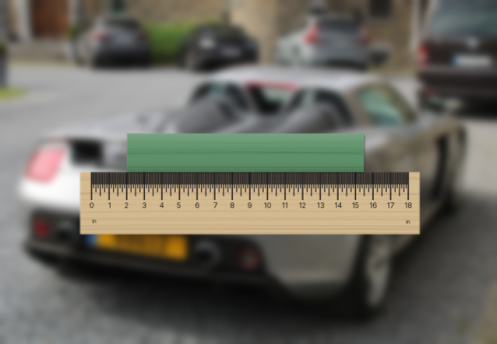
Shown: 13.5 in
